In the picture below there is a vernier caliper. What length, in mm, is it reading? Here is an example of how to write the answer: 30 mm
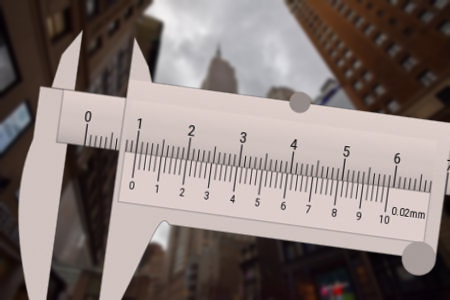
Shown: 10.0 mm
